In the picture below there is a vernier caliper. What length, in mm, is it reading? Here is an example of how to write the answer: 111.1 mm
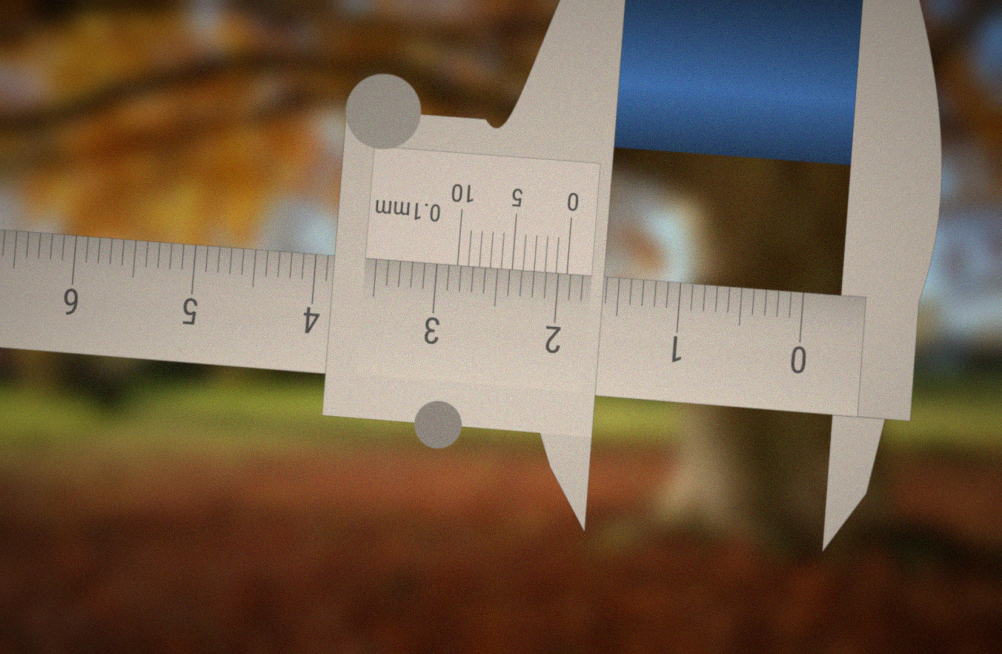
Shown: 19.3 mm
